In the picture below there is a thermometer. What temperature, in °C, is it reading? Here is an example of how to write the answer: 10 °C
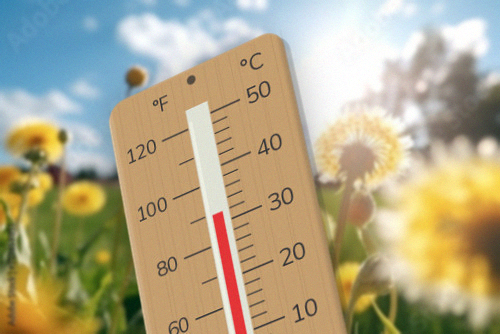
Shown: 32 °C
